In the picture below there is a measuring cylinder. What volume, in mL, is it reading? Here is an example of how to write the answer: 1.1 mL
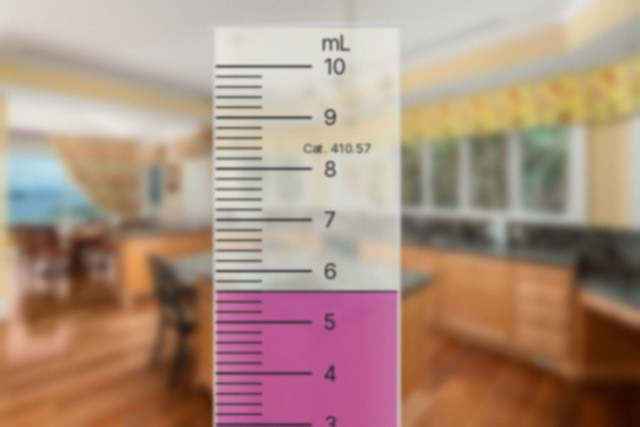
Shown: 5.6 mL
